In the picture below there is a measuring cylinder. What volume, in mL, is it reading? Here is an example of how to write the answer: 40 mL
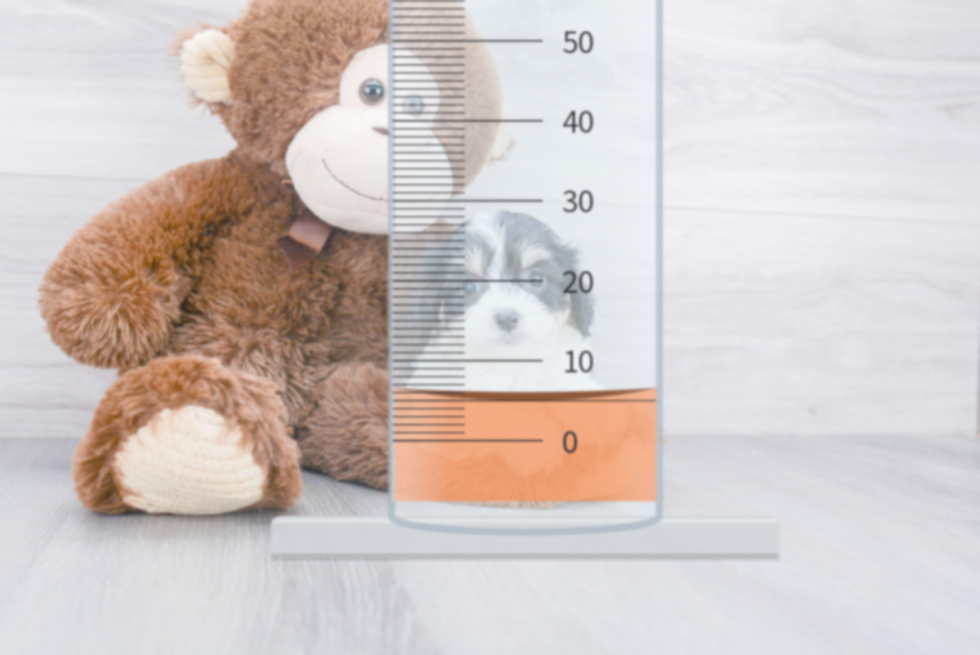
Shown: 5 mL
